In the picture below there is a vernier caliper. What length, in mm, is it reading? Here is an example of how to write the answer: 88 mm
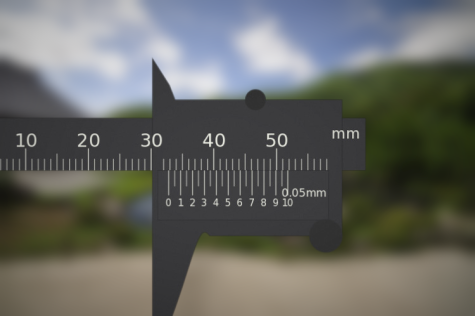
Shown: 32.8 mm
